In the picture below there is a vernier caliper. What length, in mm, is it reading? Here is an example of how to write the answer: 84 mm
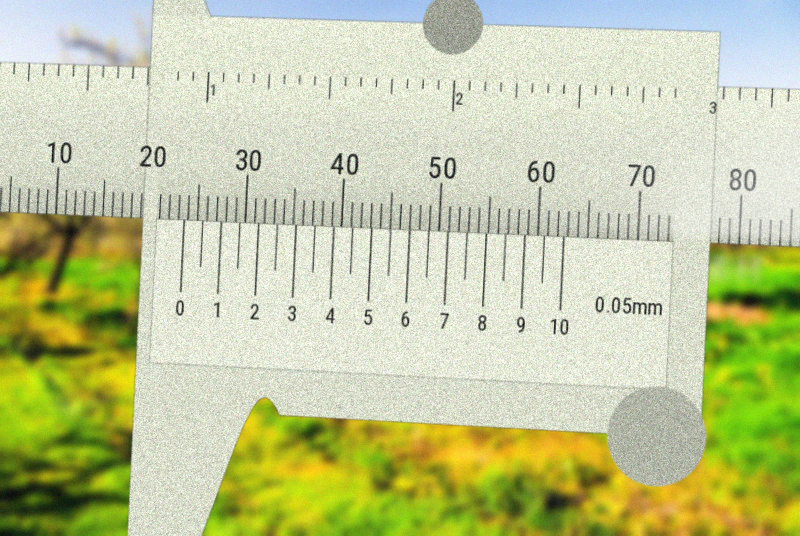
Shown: 23.6 mm
